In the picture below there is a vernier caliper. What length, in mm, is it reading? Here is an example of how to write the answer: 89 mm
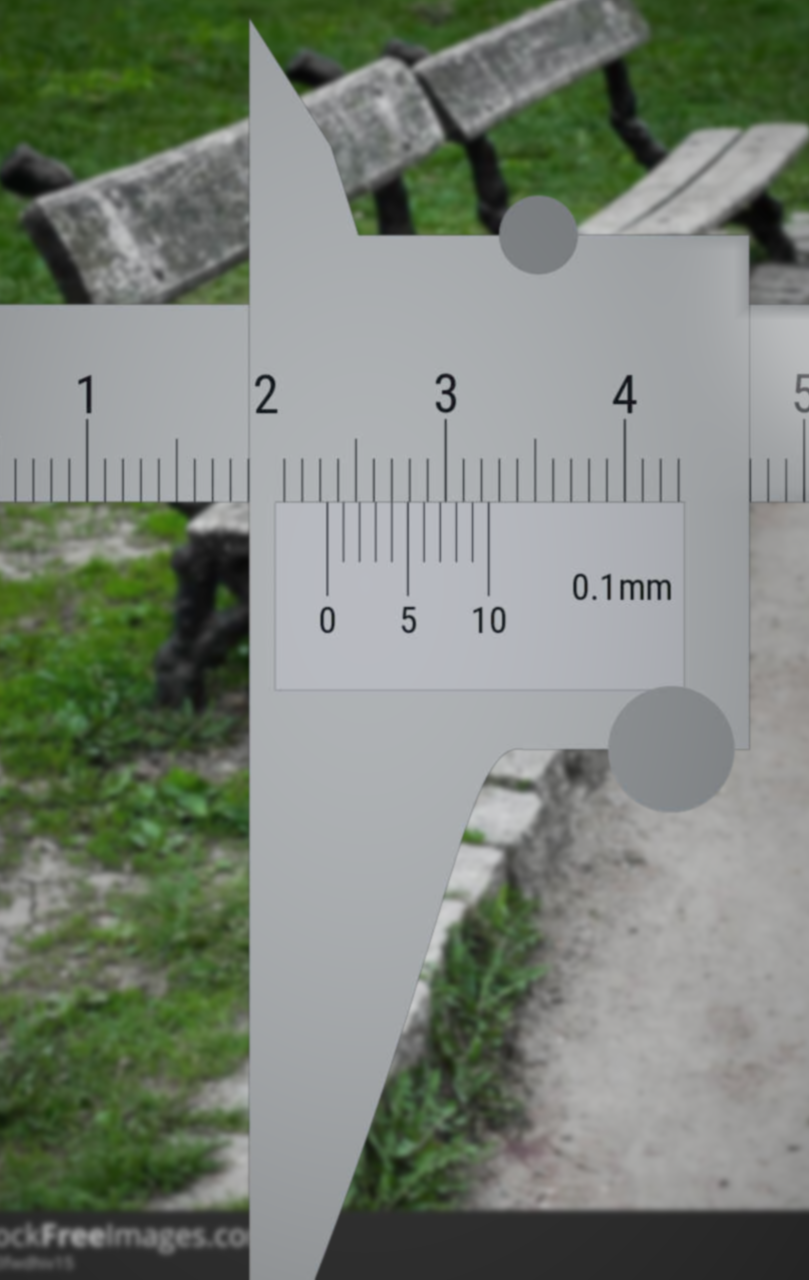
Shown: 23.4 mm
